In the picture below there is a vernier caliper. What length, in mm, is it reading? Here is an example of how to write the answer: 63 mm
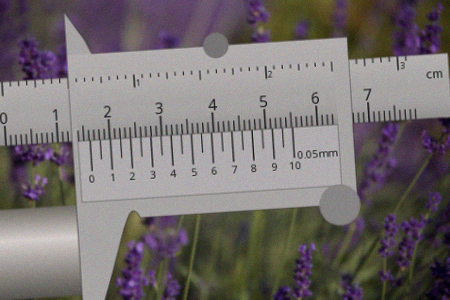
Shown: 16.2 mm
